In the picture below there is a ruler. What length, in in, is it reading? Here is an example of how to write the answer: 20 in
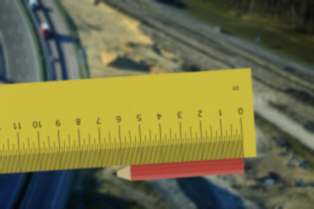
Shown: 6.5 in
